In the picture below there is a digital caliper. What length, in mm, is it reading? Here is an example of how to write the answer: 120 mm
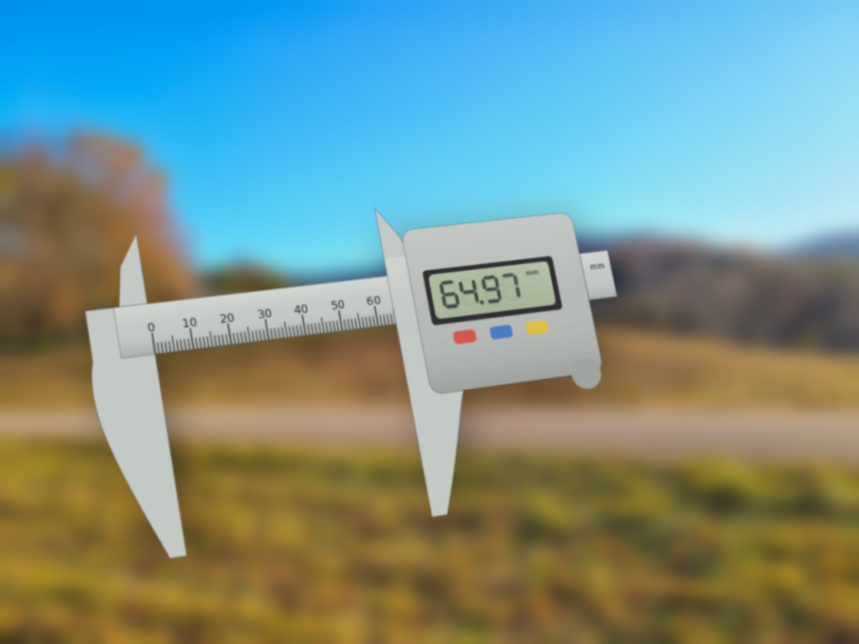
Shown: 64.97 mm
